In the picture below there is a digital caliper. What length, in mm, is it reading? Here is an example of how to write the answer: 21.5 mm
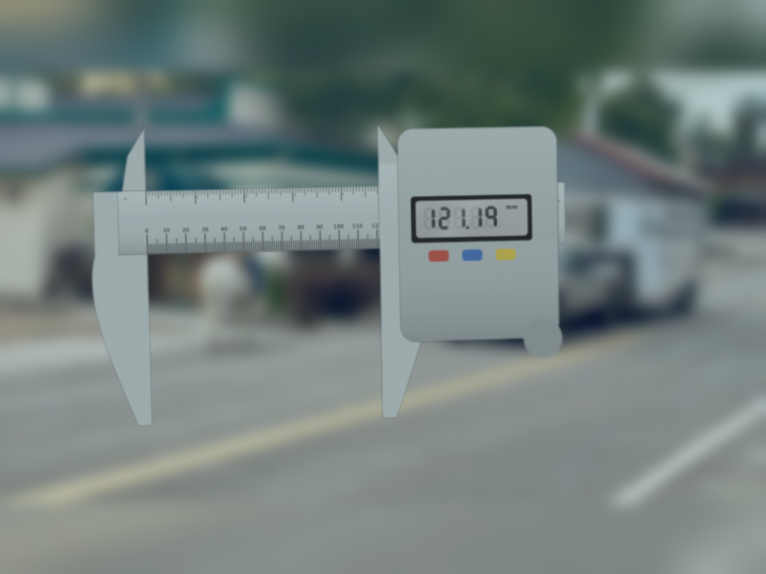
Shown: 121.19 mm
